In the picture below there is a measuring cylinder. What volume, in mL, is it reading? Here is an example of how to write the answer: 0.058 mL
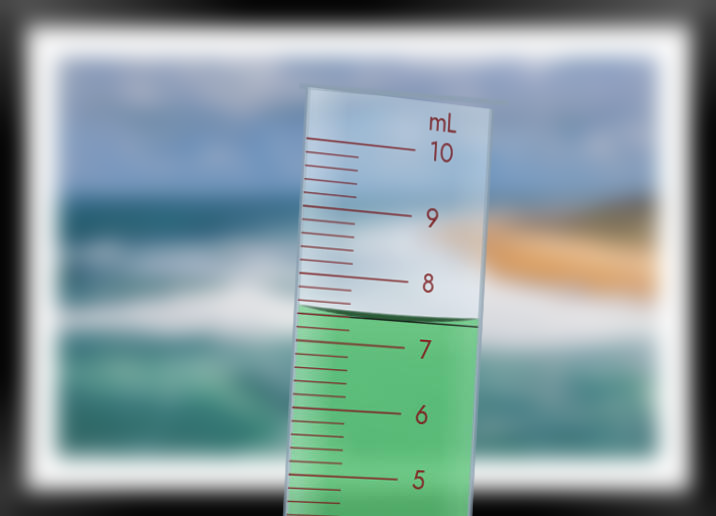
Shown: 7.4 mL
